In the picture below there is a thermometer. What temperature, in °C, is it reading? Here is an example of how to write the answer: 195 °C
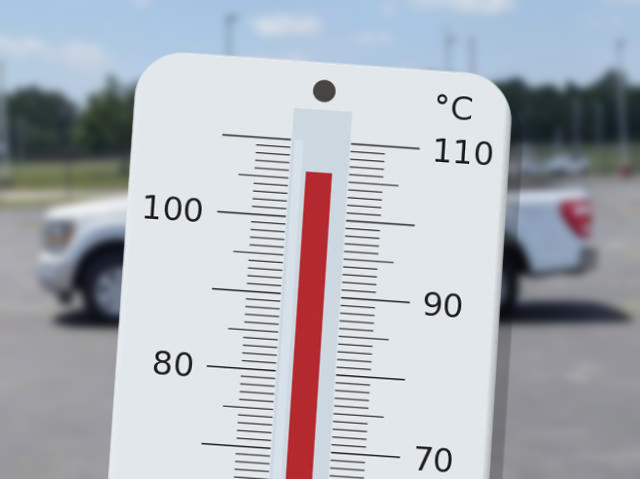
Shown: 106 °C
